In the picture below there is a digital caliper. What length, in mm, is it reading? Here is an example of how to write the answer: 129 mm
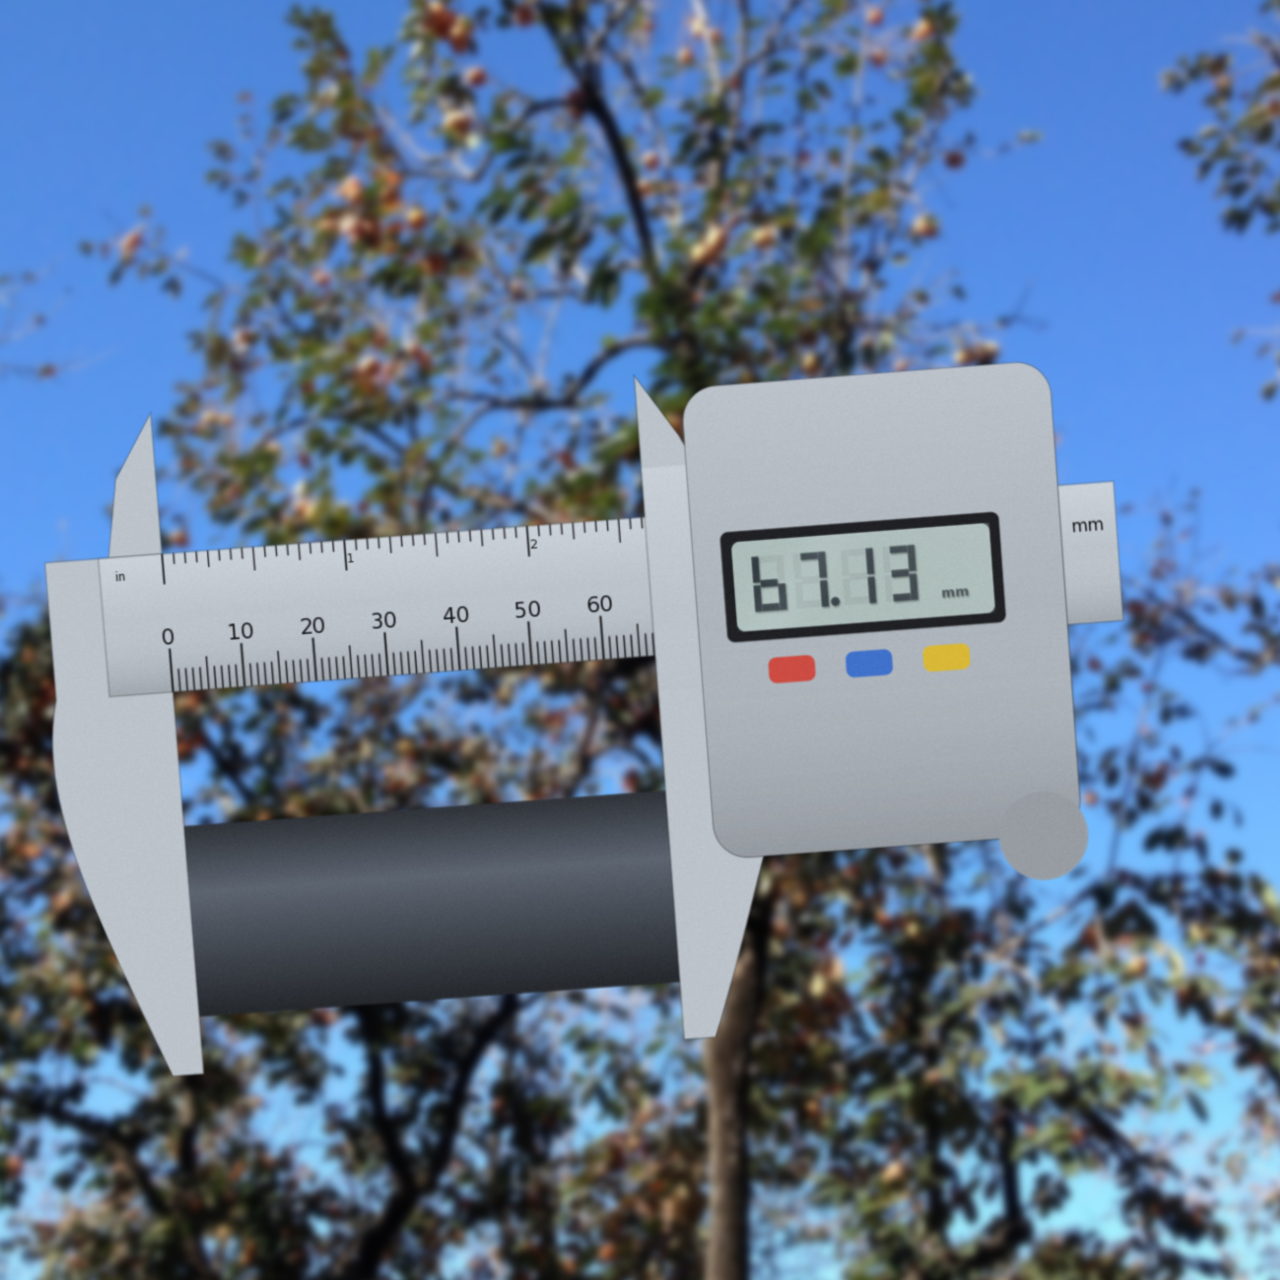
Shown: 67.13 mm
